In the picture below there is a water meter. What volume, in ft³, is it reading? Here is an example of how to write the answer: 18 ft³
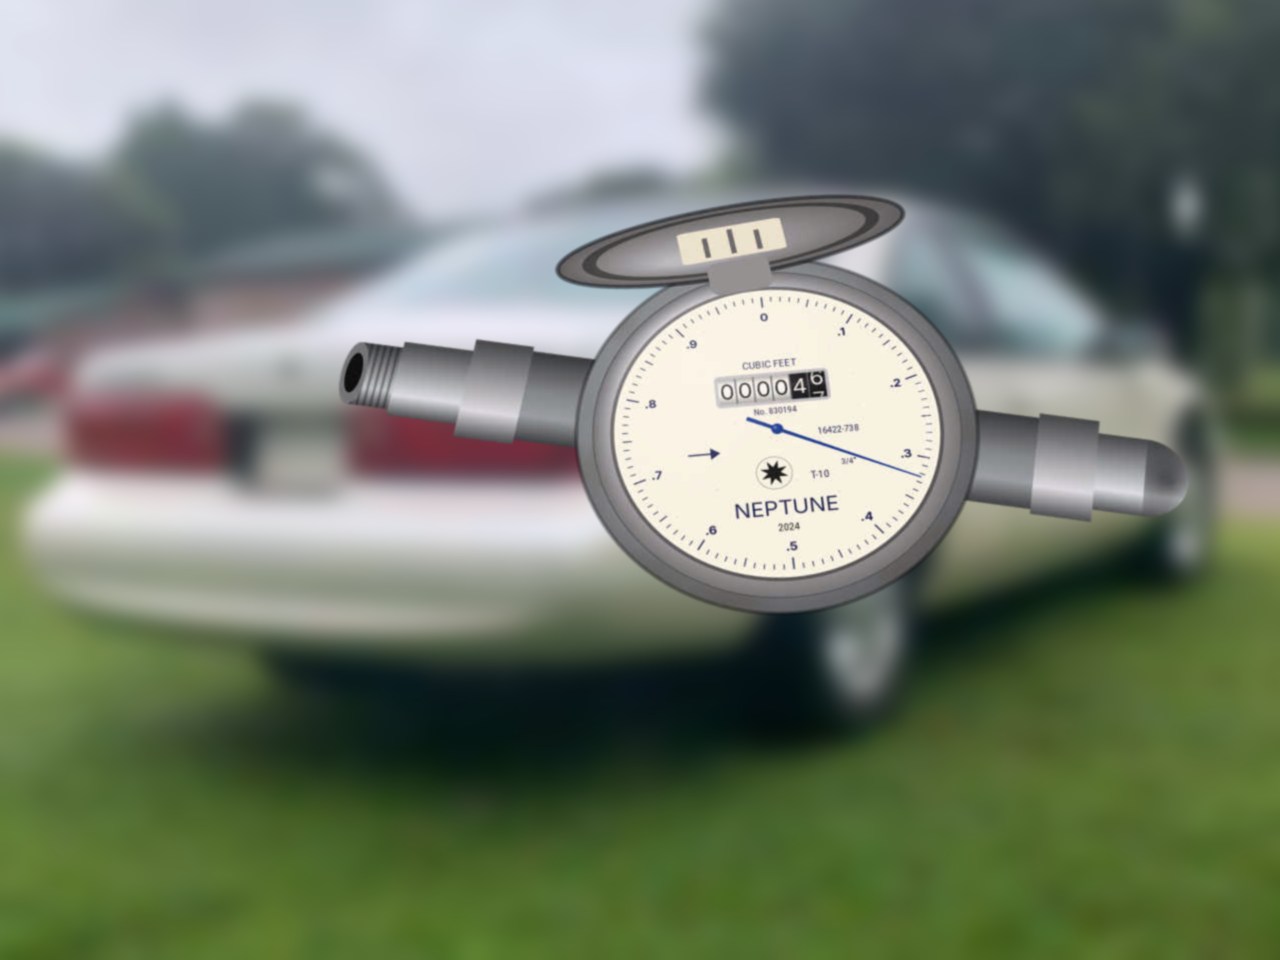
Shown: 46.32 ft³
